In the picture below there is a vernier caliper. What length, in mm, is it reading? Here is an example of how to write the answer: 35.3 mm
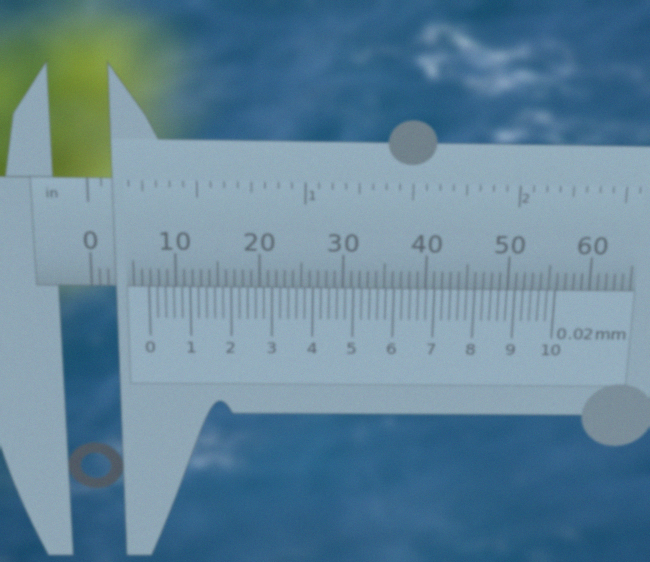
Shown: 6.8 mm
